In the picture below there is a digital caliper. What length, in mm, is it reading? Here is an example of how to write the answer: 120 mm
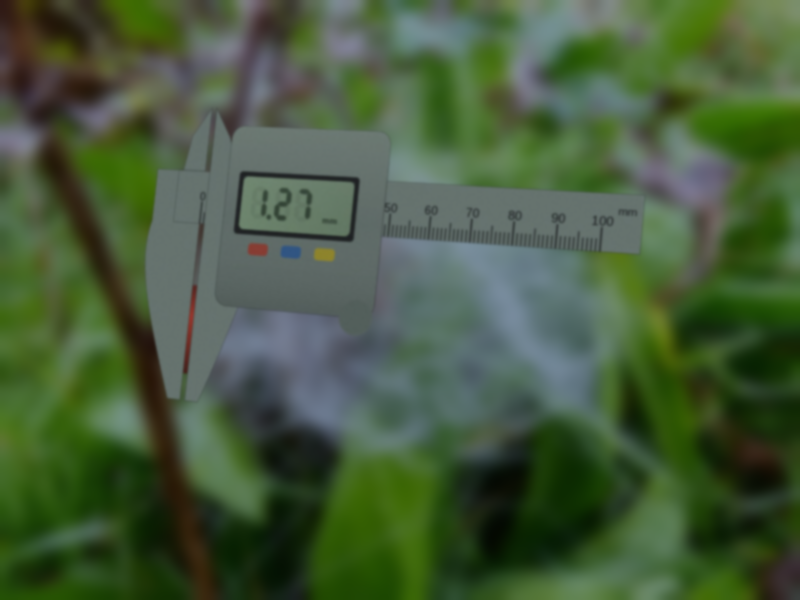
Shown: 1.27 mm
